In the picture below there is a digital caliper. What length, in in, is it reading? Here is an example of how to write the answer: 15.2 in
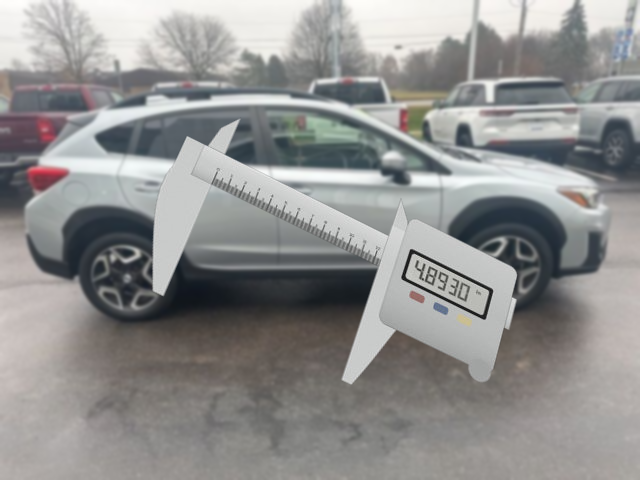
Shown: 4.8930 in
